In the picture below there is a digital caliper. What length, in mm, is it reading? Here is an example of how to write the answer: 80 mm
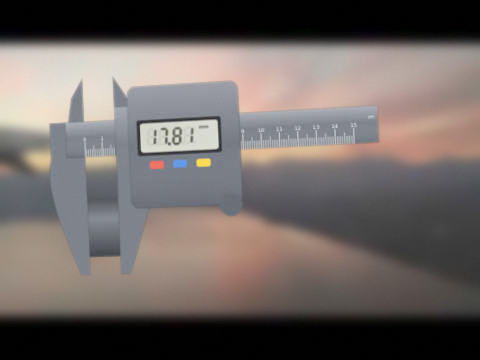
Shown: 17.81 mm
